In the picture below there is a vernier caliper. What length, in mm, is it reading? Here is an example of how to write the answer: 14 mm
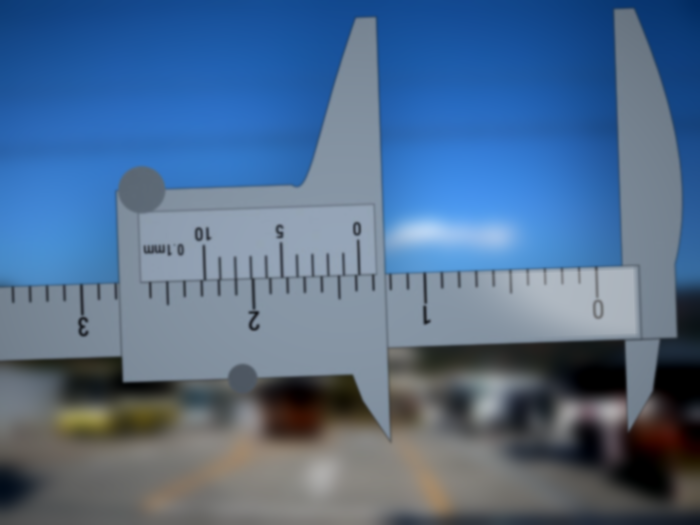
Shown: 13.8 mm
